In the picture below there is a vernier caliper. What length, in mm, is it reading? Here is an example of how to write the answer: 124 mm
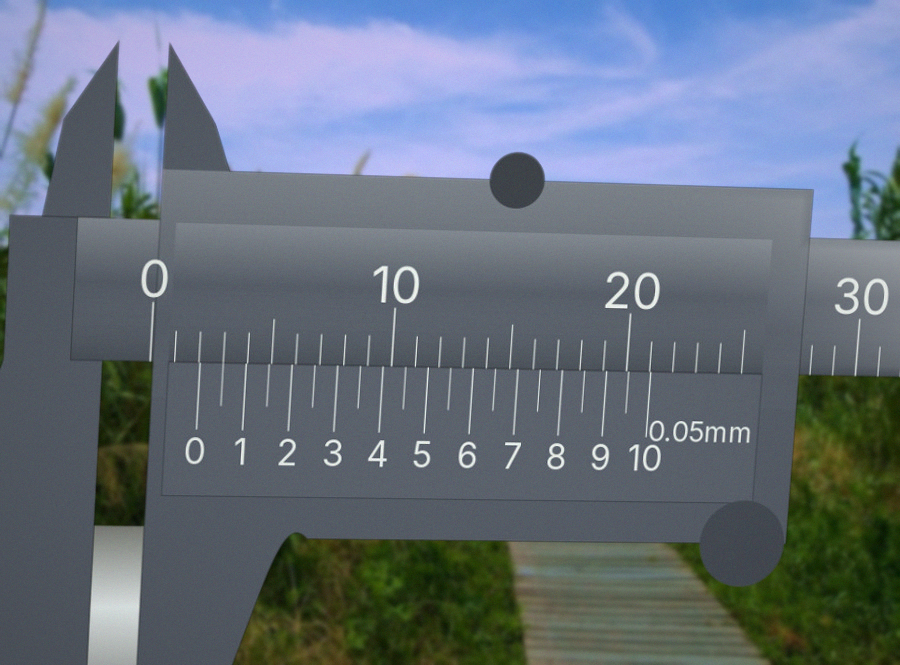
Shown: 2.05 mm
